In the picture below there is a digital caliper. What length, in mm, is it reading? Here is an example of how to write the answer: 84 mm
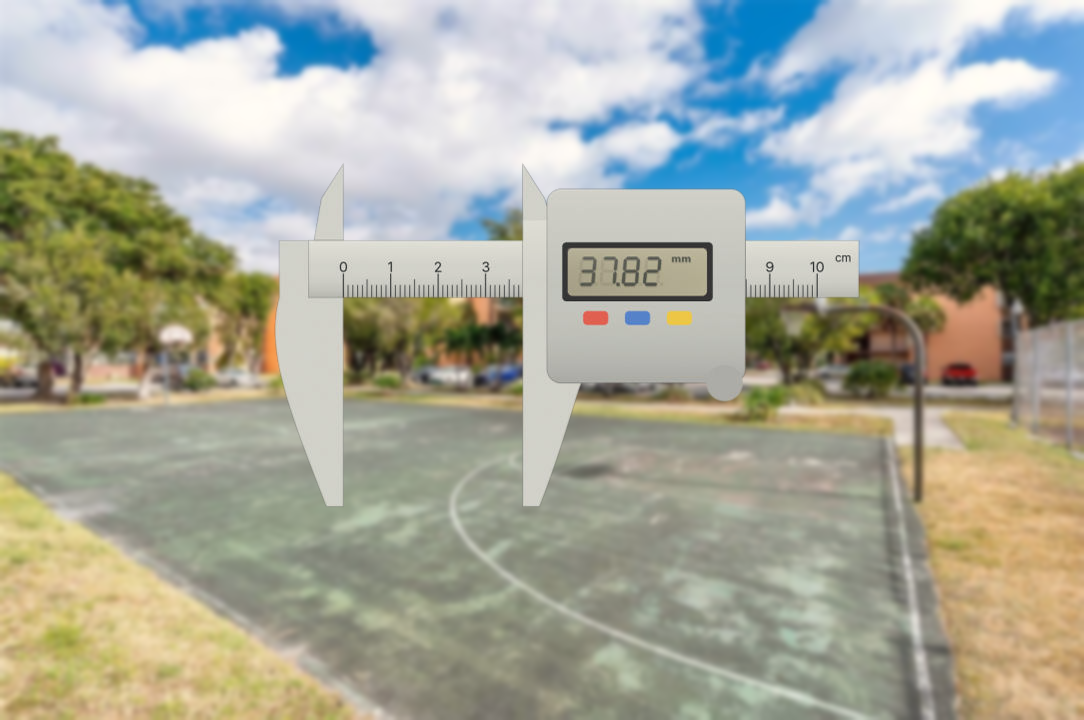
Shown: 37.82 mm
